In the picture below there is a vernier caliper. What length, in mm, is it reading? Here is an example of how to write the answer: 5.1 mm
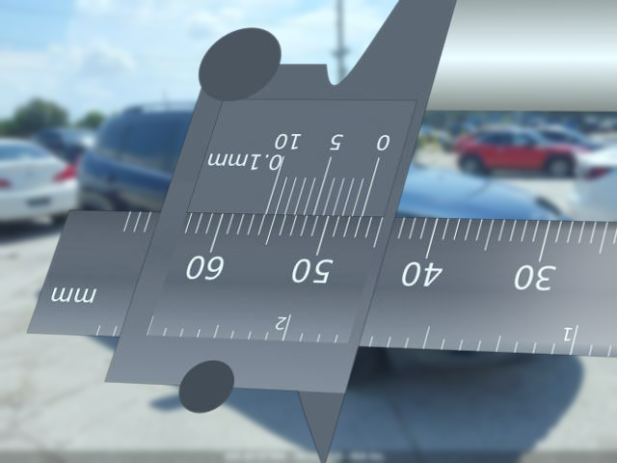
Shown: 46.9 mm
